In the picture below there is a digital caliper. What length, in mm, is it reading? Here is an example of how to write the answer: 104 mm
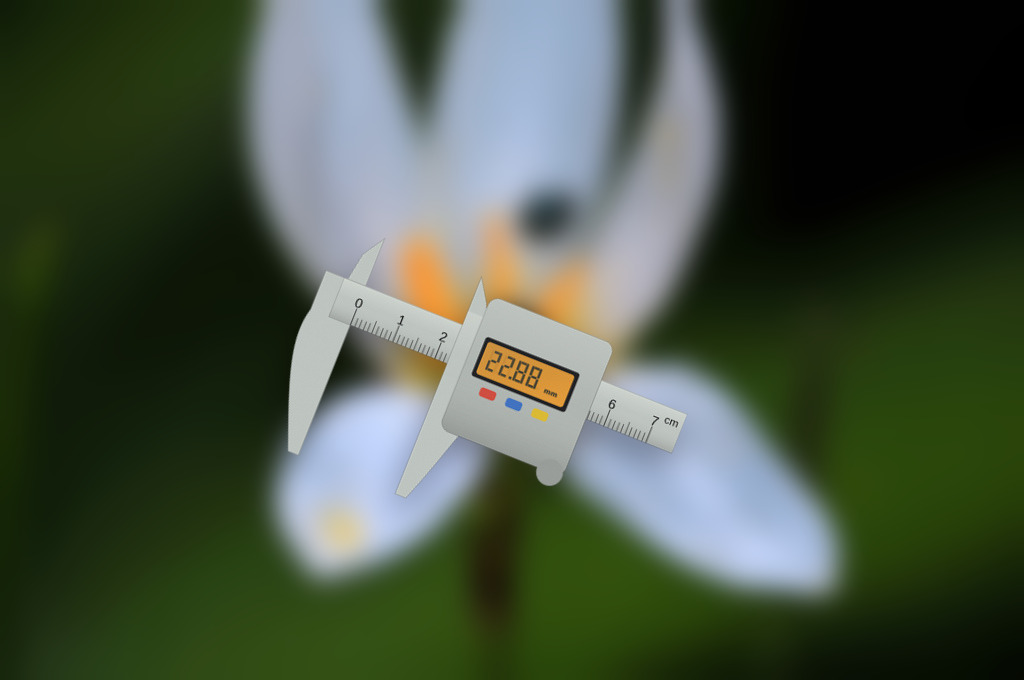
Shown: 22.88 mm
